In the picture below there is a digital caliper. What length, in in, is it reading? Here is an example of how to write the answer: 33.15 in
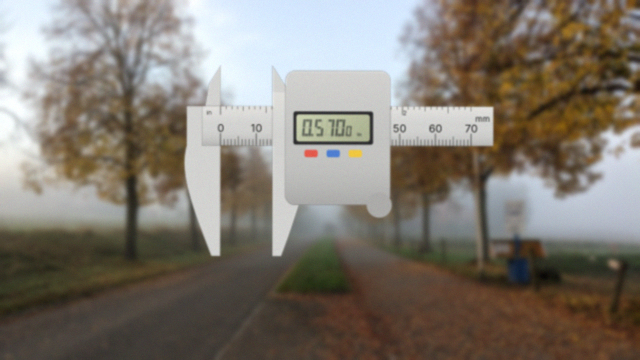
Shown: 0.5700 in
